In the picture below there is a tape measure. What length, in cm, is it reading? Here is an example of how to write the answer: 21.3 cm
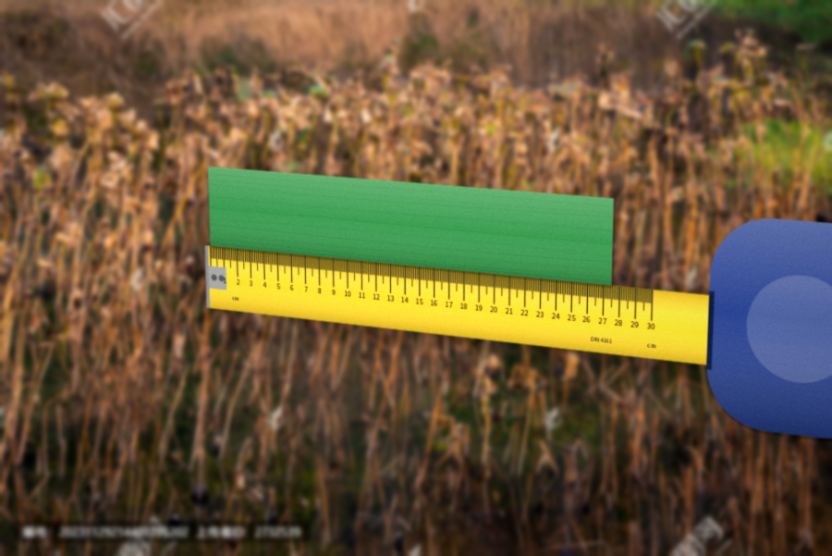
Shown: 27.5 cm
